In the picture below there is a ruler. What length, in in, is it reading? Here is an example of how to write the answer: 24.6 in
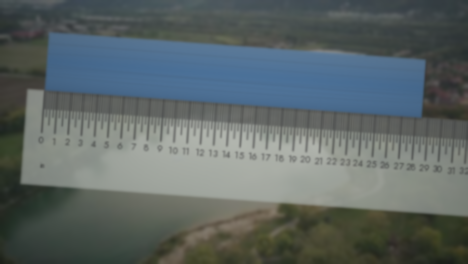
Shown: 28.5 in
